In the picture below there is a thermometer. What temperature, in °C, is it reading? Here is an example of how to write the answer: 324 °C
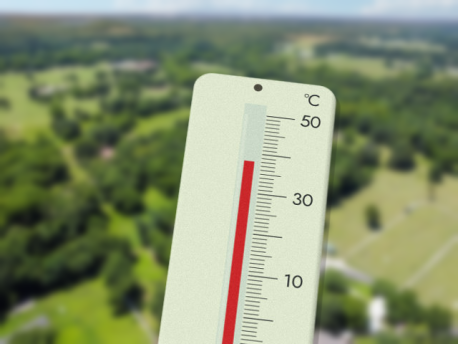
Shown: 38 °C
